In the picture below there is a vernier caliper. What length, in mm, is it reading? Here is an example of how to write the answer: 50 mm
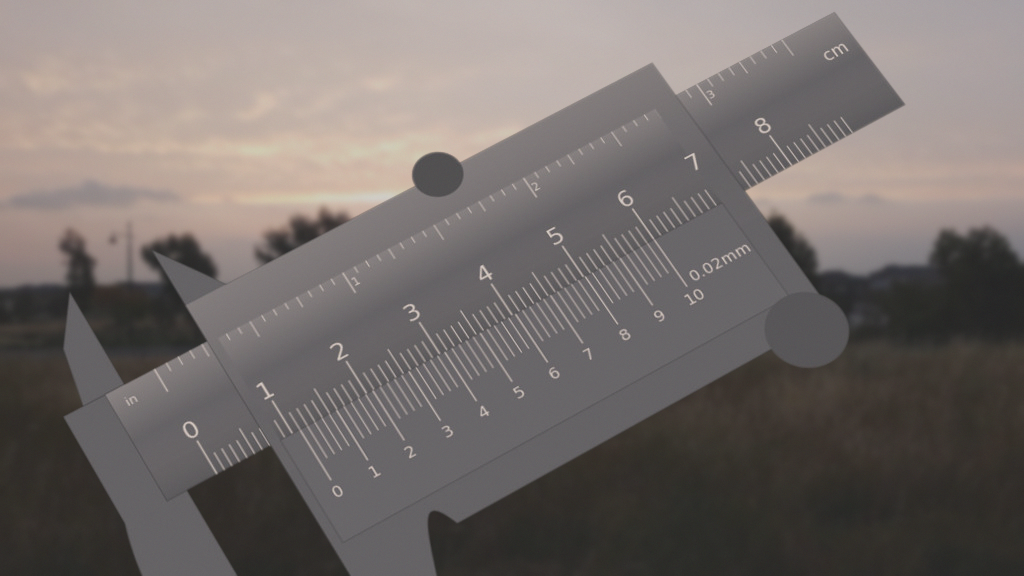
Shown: 11.0 mm
